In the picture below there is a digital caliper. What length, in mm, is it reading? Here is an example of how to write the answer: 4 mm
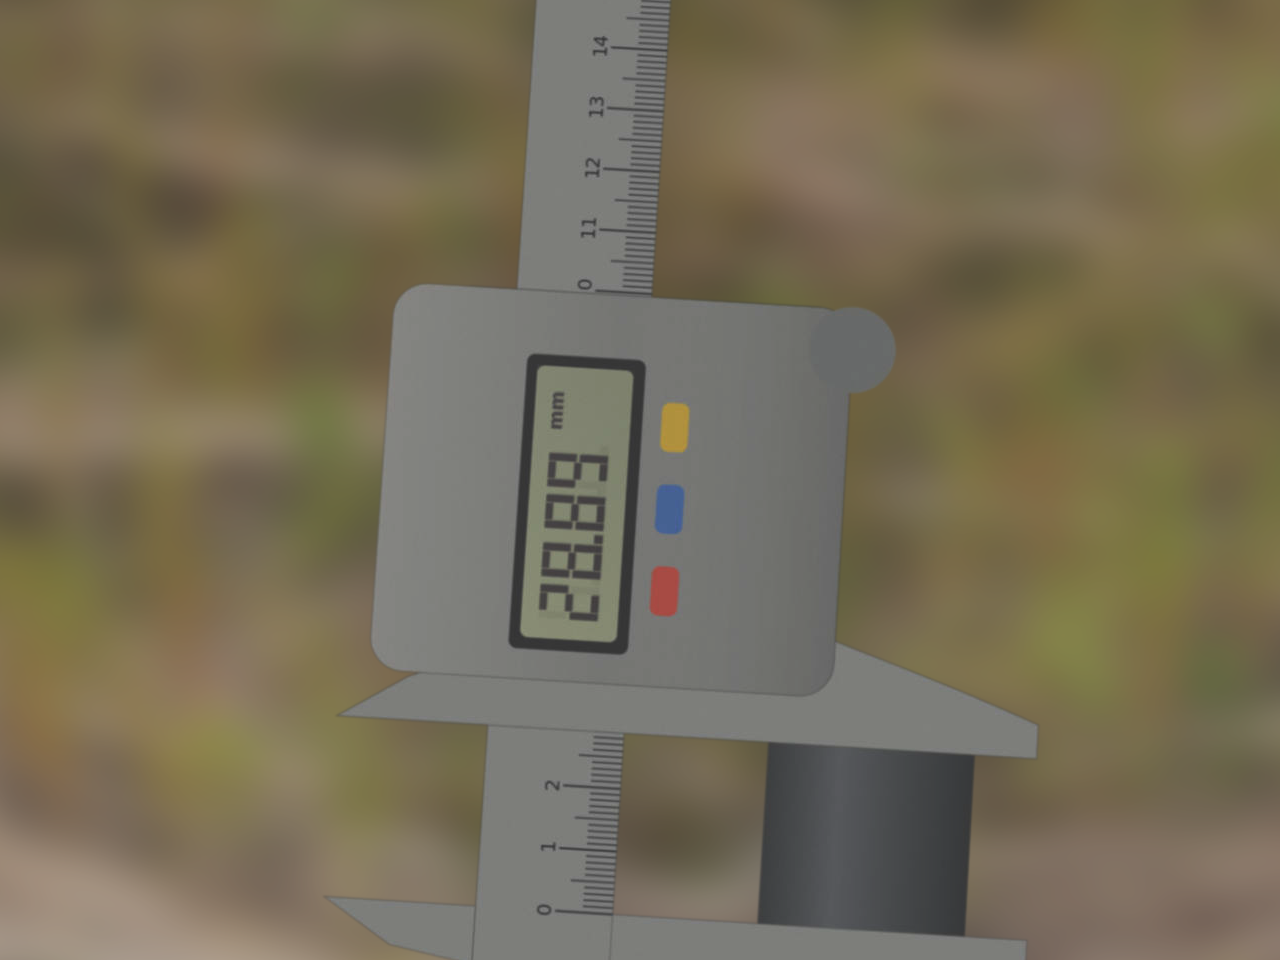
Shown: 28.89 mm
